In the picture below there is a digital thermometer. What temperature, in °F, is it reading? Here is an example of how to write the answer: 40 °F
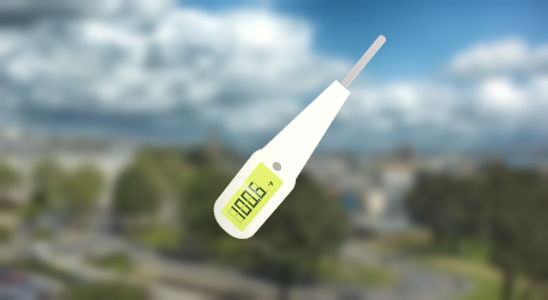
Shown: 100.6 °F
